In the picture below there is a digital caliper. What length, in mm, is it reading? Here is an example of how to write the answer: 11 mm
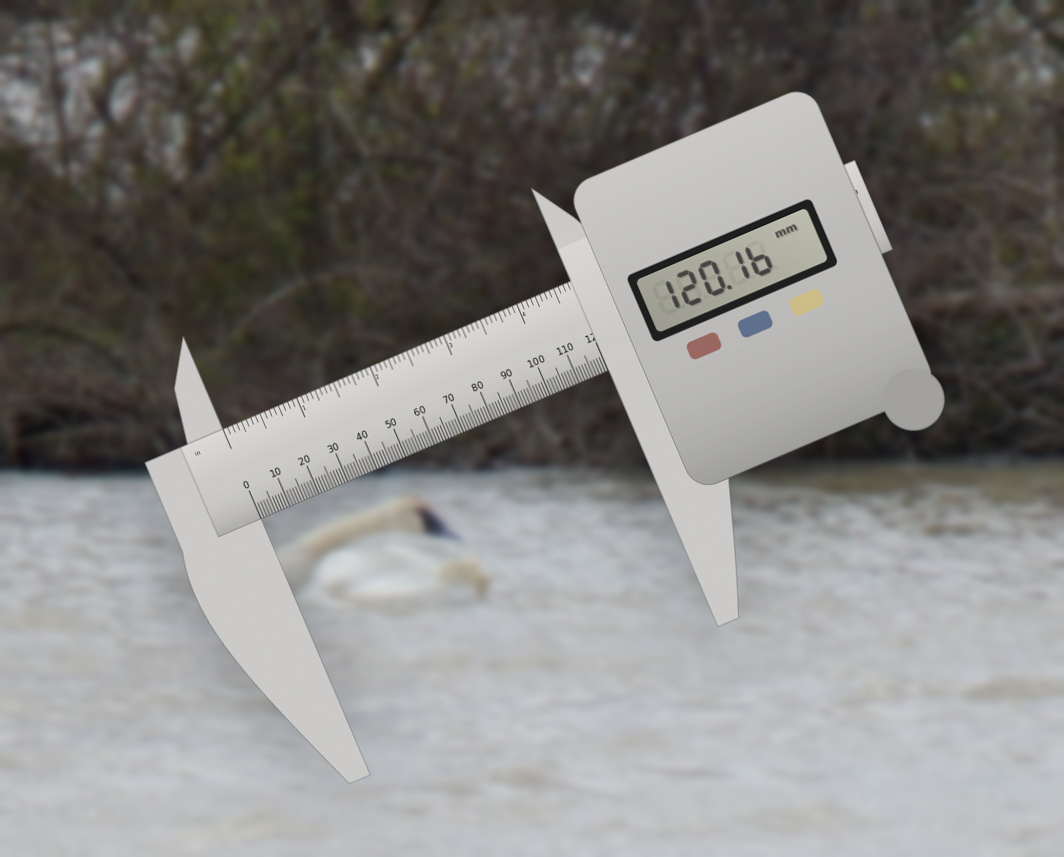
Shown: 120.16 mm
